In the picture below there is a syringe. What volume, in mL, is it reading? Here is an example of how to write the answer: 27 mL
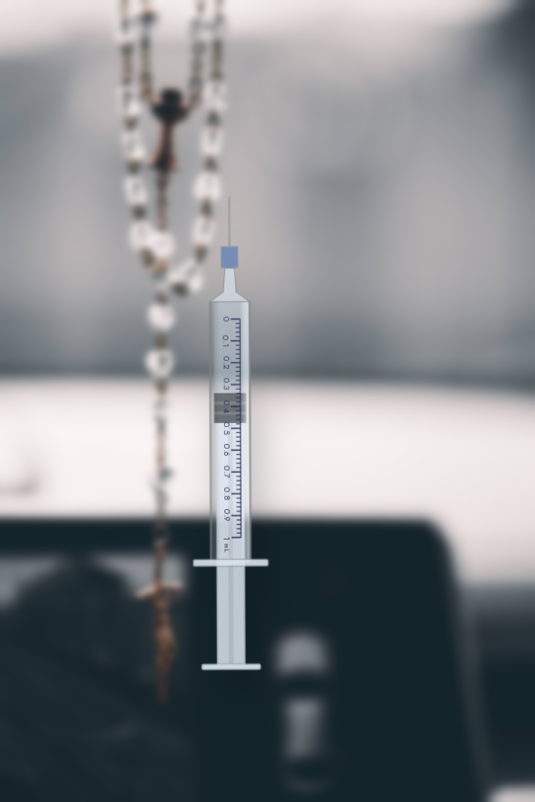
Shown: 0.34 mL
